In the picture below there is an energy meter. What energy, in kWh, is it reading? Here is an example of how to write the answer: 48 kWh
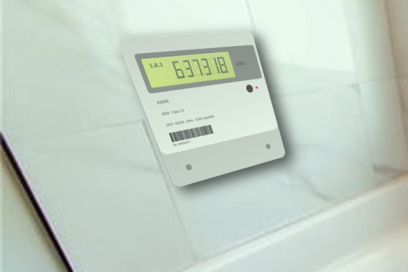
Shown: 637318 kWh
